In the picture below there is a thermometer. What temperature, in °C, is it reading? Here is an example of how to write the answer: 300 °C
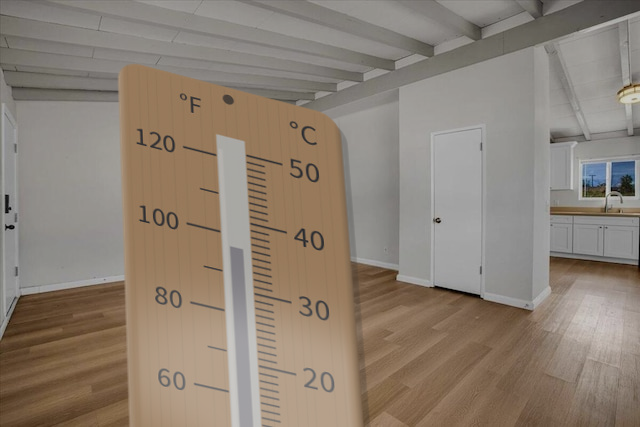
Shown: 36 °C
